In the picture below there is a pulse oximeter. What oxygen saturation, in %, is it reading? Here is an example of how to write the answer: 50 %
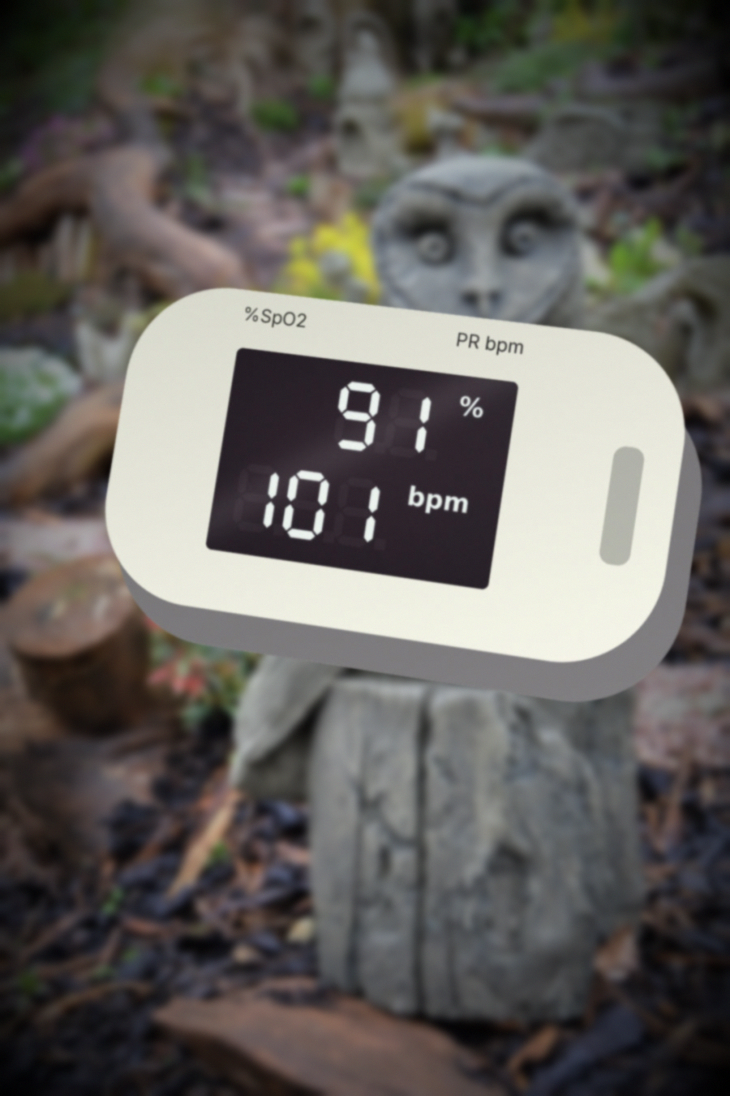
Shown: 91 %
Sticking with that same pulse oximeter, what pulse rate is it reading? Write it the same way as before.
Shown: 101 bpm
